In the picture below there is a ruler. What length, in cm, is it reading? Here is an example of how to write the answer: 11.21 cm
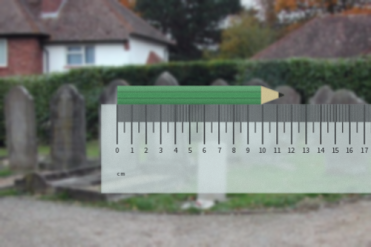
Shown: 11.5 cm
